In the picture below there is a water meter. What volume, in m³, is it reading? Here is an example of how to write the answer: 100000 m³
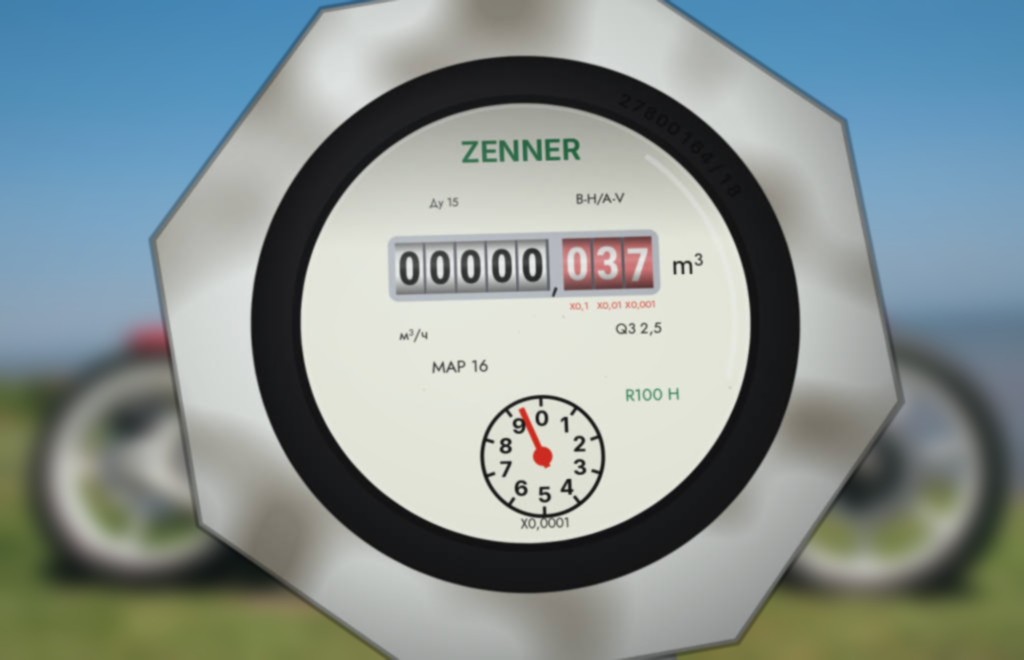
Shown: 0.0369 m³
